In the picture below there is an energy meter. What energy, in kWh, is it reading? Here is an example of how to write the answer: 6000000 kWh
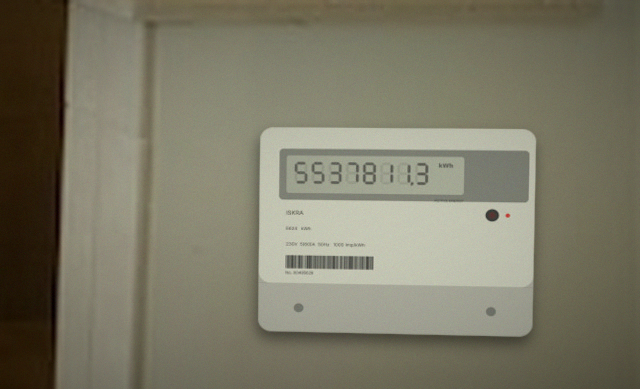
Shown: 5537811.3 kWh
